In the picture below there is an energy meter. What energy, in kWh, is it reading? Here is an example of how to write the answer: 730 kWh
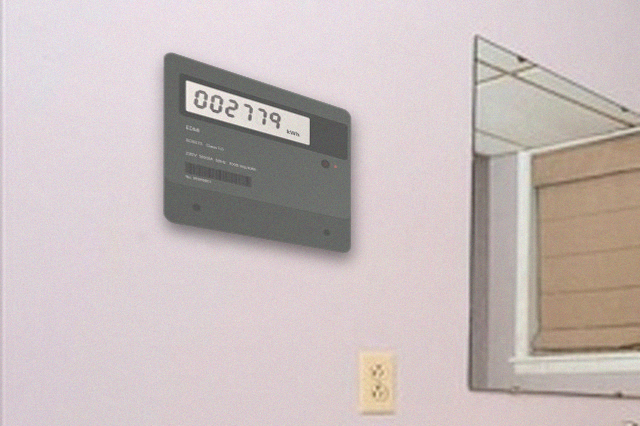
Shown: 2779 kWh
